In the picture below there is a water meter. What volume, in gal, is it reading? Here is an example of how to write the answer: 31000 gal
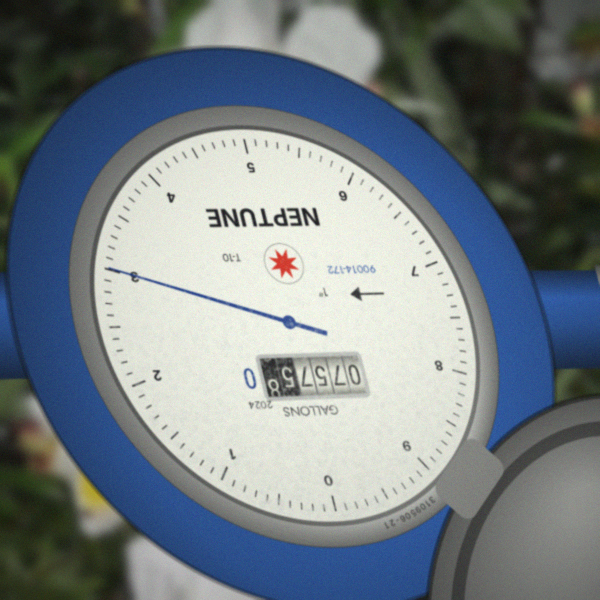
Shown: 757583.0 gal
